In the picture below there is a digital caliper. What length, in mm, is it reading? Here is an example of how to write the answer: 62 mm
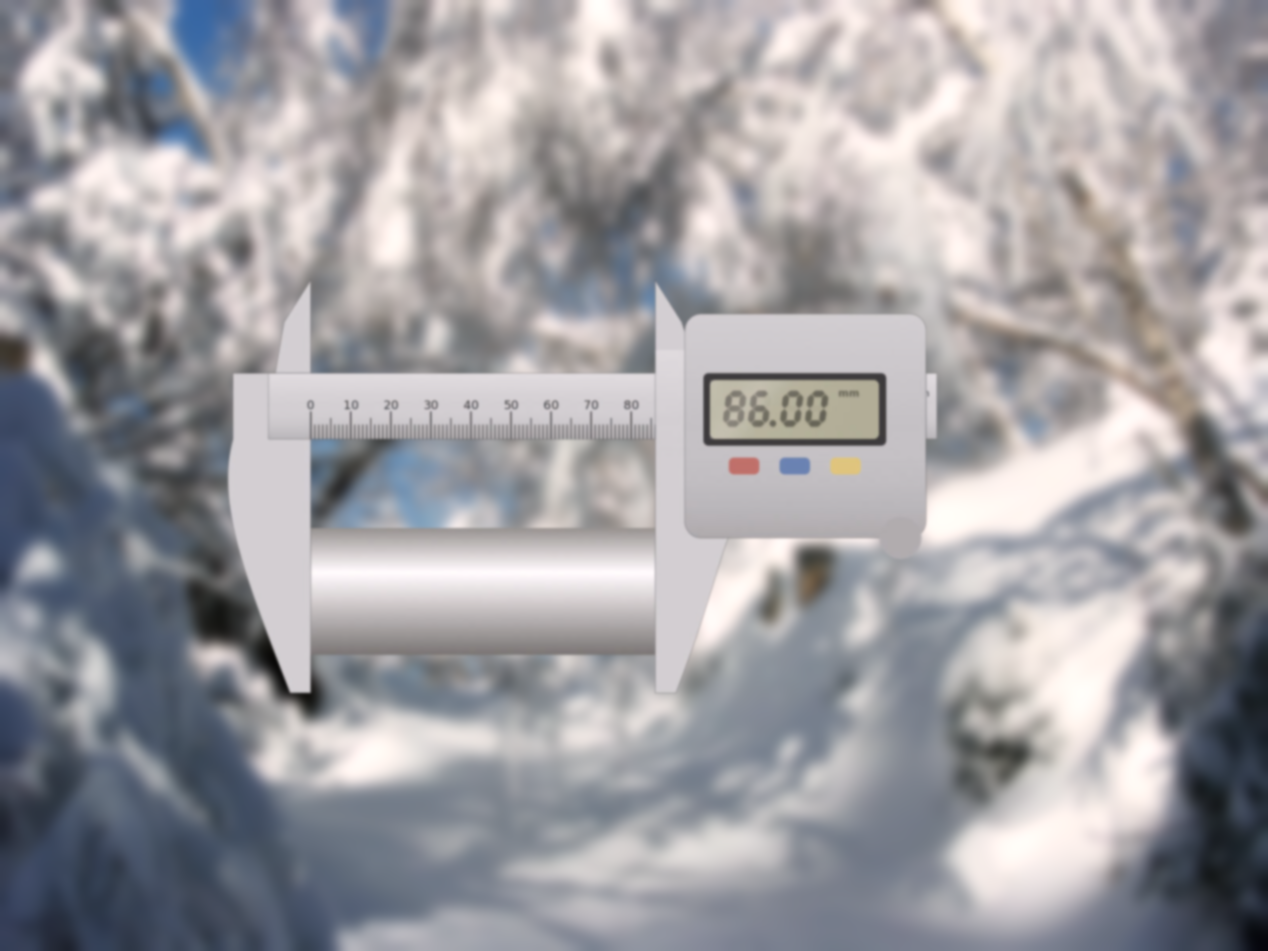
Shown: 86.00 mm
